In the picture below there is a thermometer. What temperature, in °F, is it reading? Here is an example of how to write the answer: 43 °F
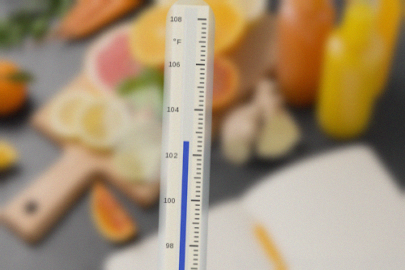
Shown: 102.6 °F
